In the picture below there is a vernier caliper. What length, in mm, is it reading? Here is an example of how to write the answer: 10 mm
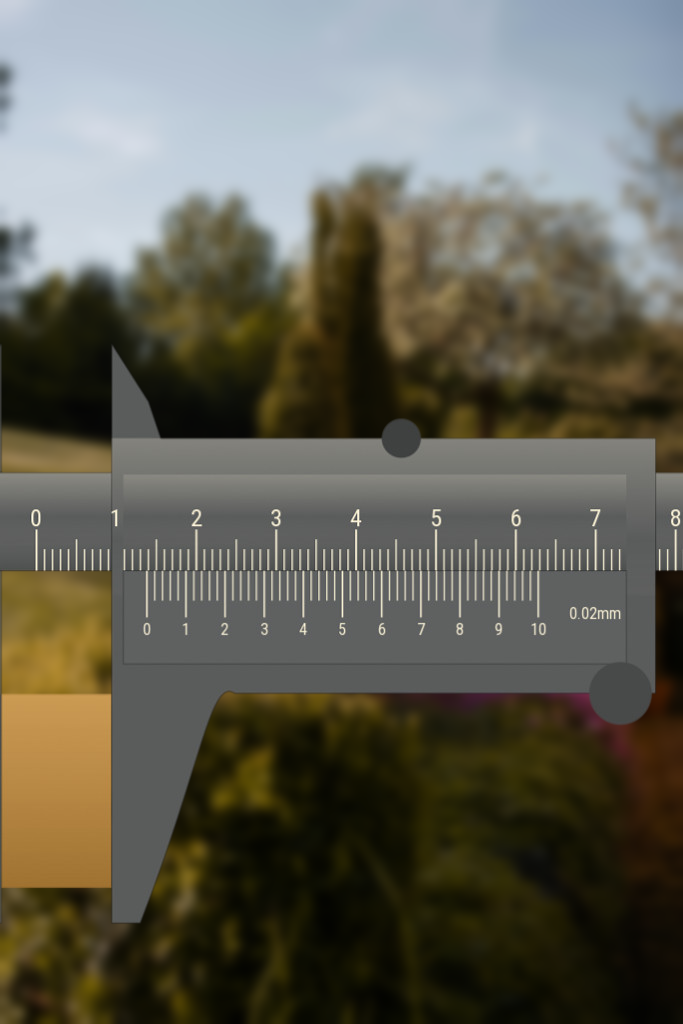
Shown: 13.8 mm
